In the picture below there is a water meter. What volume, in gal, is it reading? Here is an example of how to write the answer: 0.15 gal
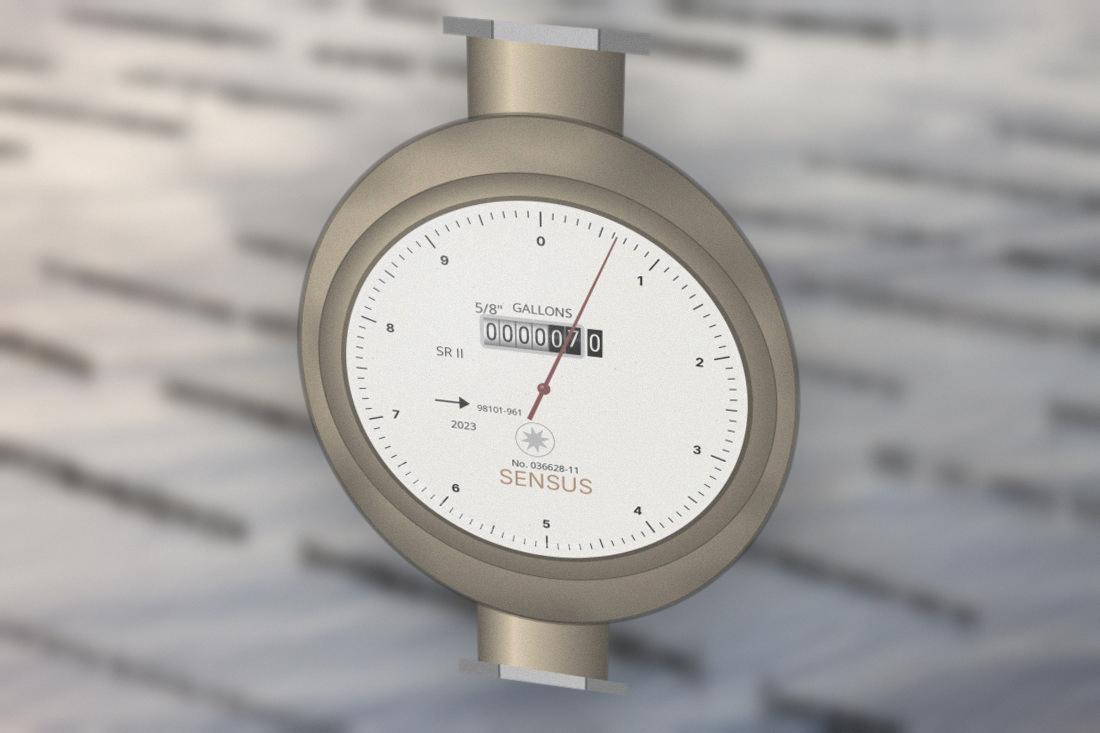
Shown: 70.6 gal
